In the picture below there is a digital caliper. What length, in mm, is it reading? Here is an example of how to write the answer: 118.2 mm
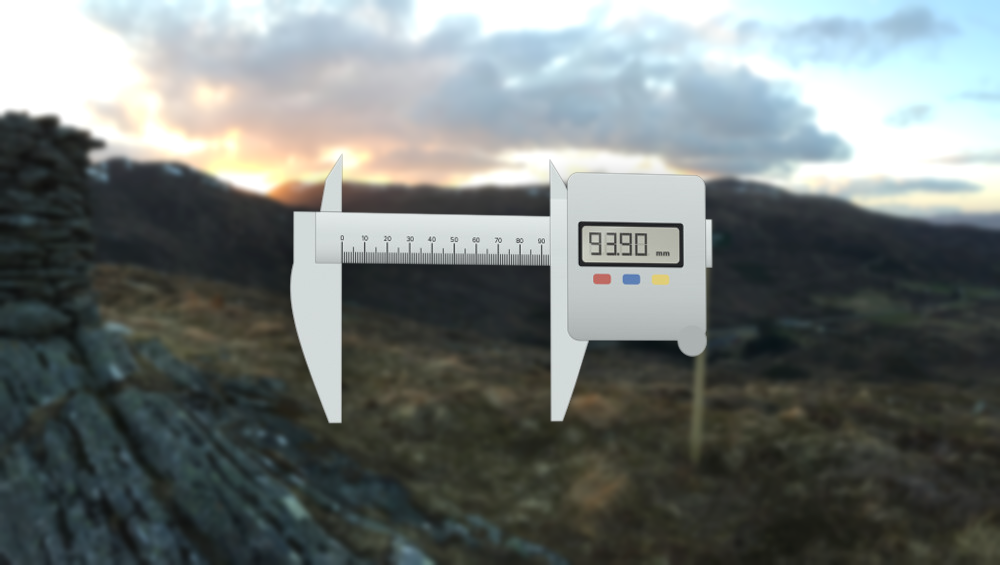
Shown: 93.90 mm
